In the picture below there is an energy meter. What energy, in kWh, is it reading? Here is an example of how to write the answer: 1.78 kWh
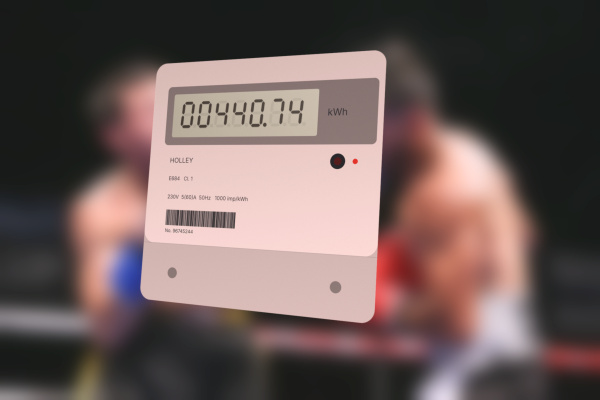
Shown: 440.74 kWh
